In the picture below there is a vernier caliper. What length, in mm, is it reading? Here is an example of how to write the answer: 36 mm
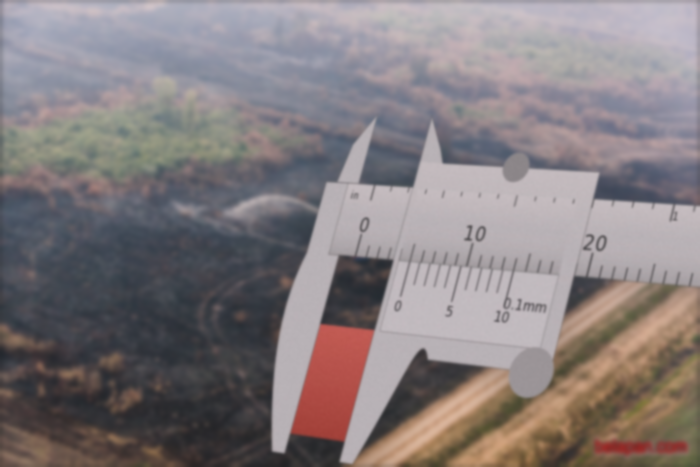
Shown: 5.0 mm
